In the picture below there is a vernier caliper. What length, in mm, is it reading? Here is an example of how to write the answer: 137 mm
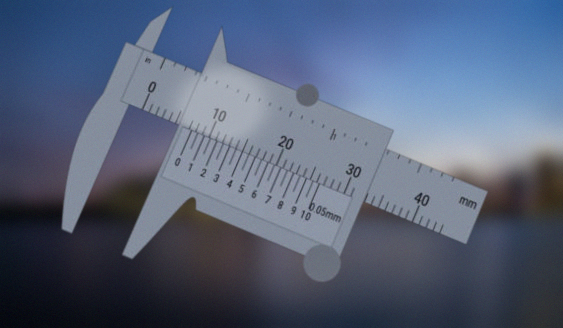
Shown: 7.4 mm
